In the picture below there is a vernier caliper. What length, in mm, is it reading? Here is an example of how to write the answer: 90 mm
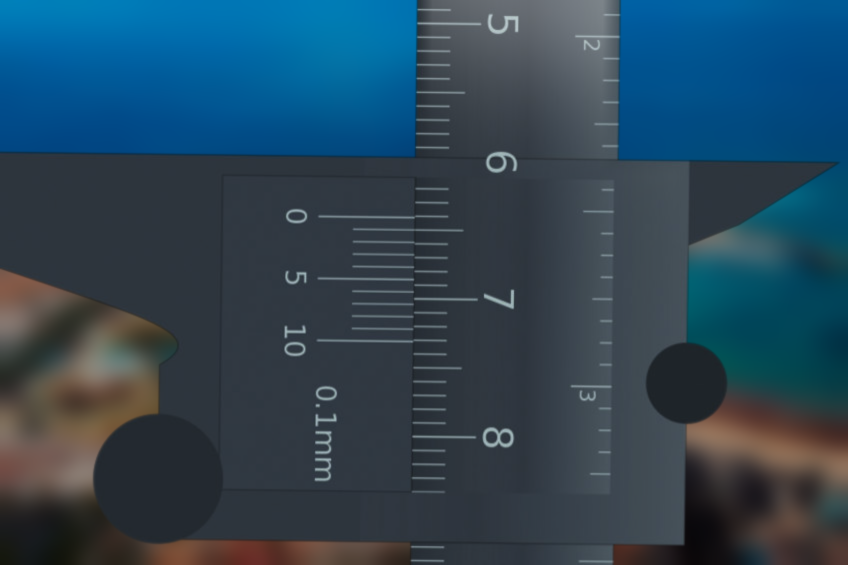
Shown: 64.1 mm
